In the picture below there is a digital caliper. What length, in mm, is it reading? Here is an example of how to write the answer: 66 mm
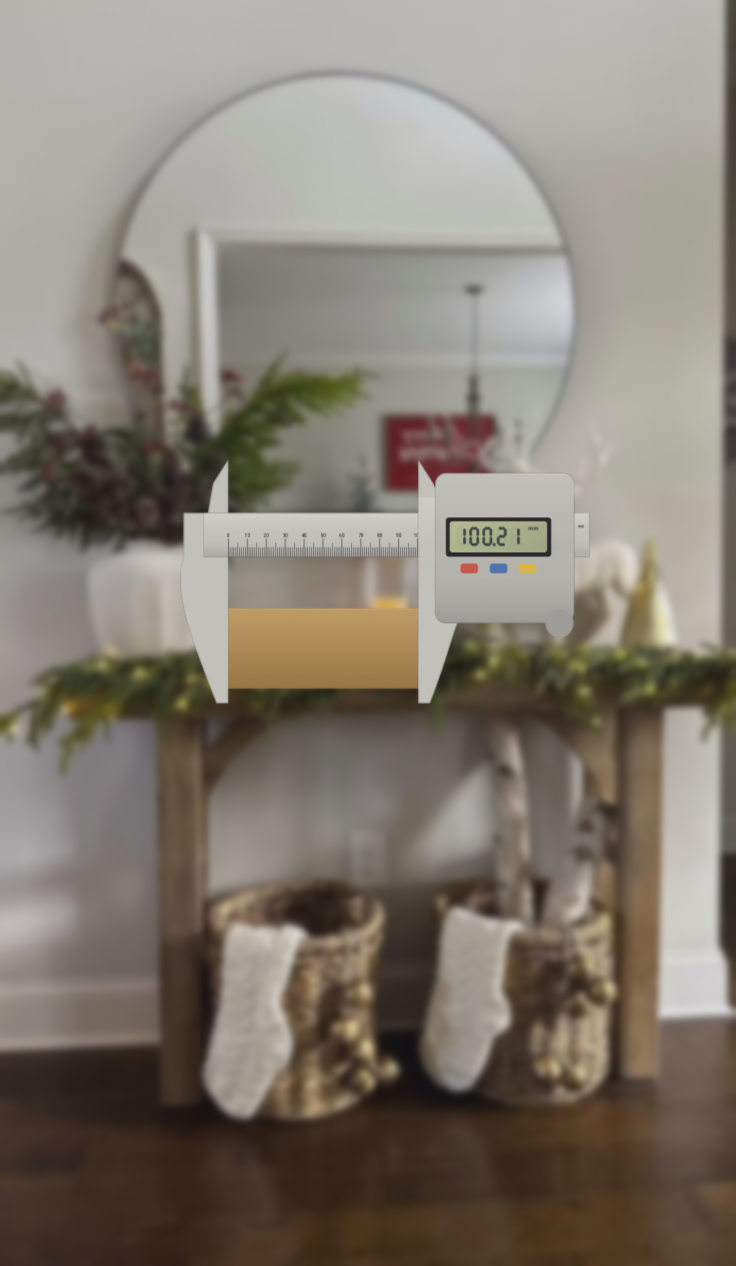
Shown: 100.21 mm
